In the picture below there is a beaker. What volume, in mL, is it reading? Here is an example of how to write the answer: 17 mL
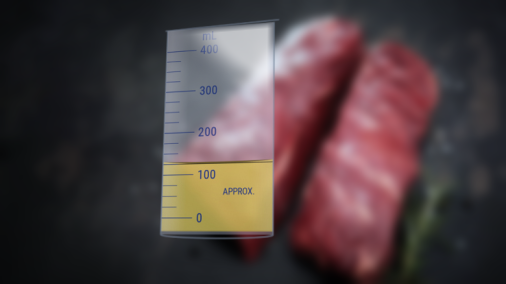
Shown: 125 mL
